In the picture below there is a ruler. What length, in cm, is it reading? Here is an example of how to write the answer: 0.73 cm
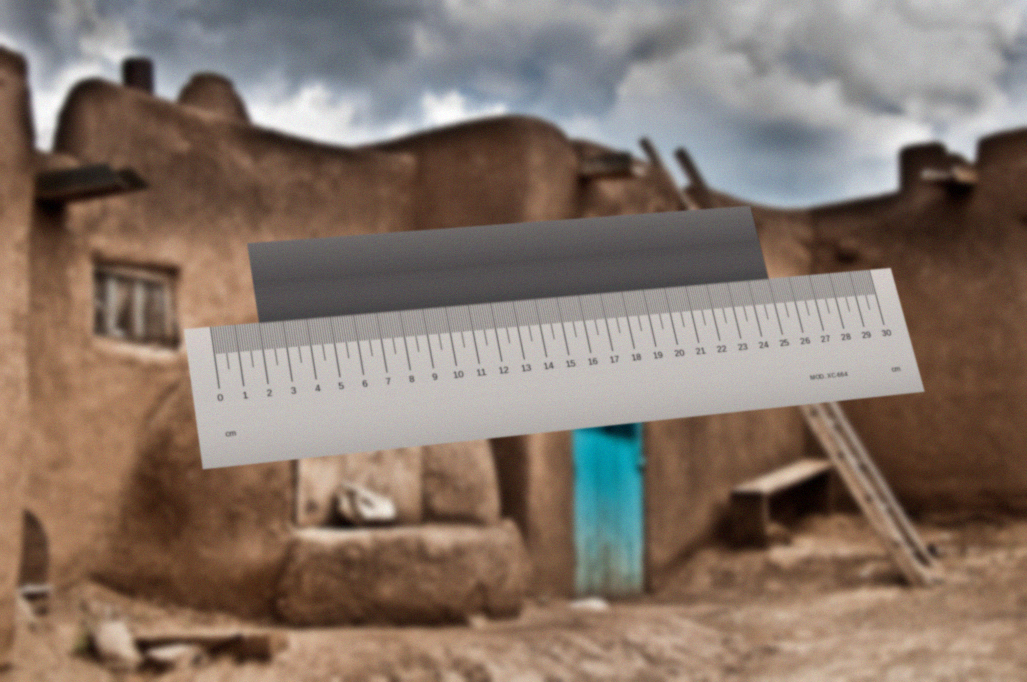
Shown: 23 cm
